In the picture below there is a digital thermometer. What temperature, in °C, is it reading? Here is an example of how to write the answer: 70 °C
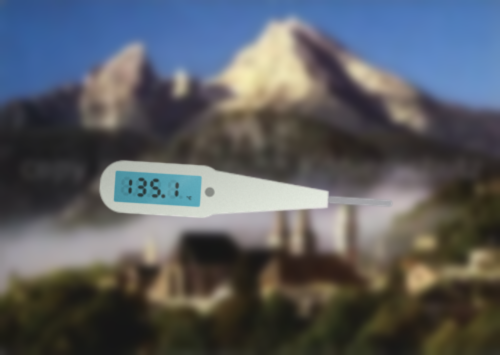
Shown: 135.1 °C
